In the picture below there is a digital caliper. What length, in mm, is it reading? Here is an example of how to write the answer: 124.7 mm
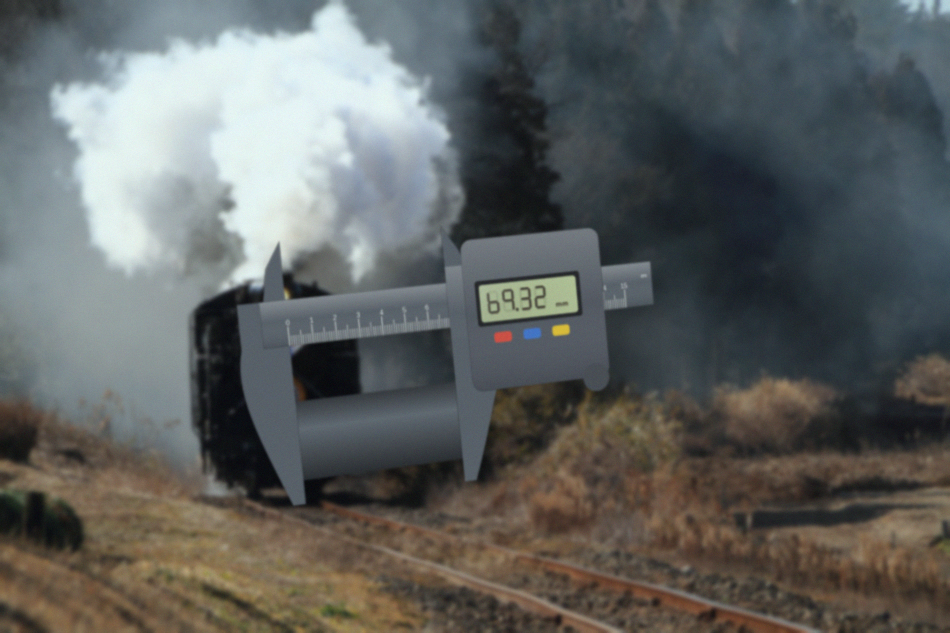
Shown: 69.32 mm
